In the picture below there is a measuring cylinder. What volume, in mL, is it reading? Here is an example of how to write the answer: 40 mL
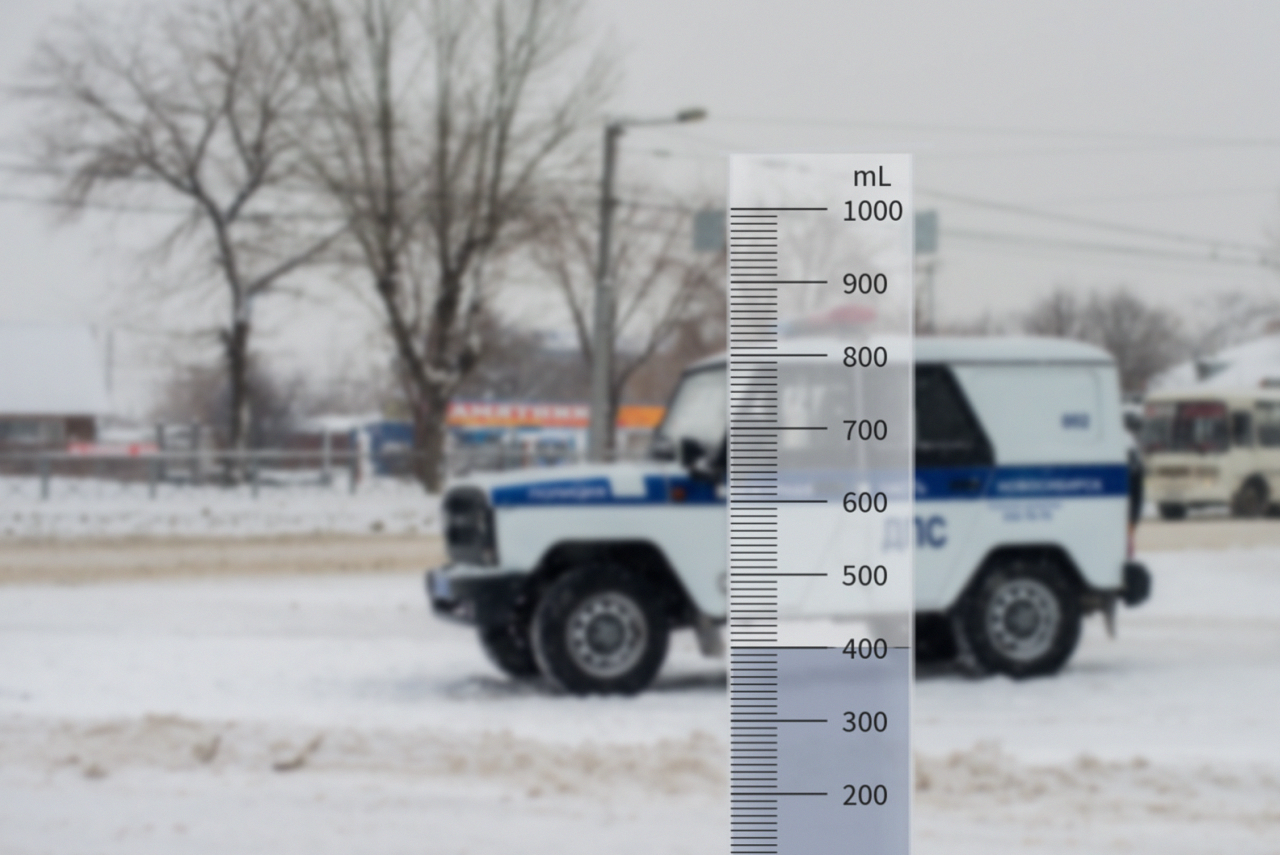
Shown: 400 mL
